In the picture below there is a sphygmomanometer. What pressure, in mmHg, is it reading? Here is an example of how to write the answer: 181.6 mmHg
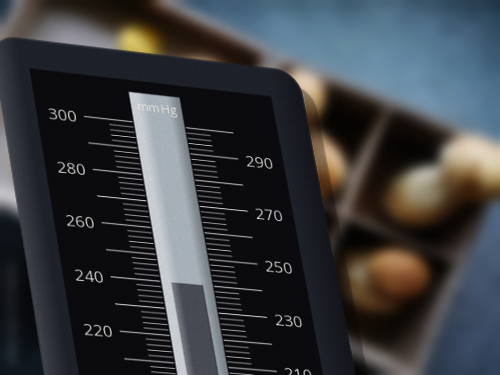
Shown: 240 mmHg
